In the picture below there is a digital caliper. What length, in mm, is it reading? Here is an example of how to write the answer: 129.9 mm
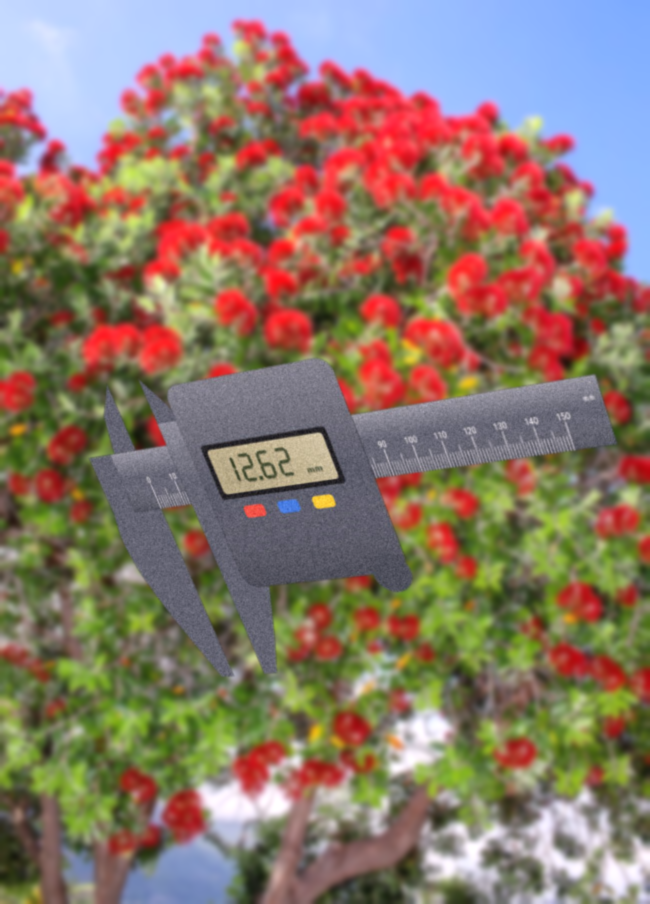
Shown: 12.62 mm
